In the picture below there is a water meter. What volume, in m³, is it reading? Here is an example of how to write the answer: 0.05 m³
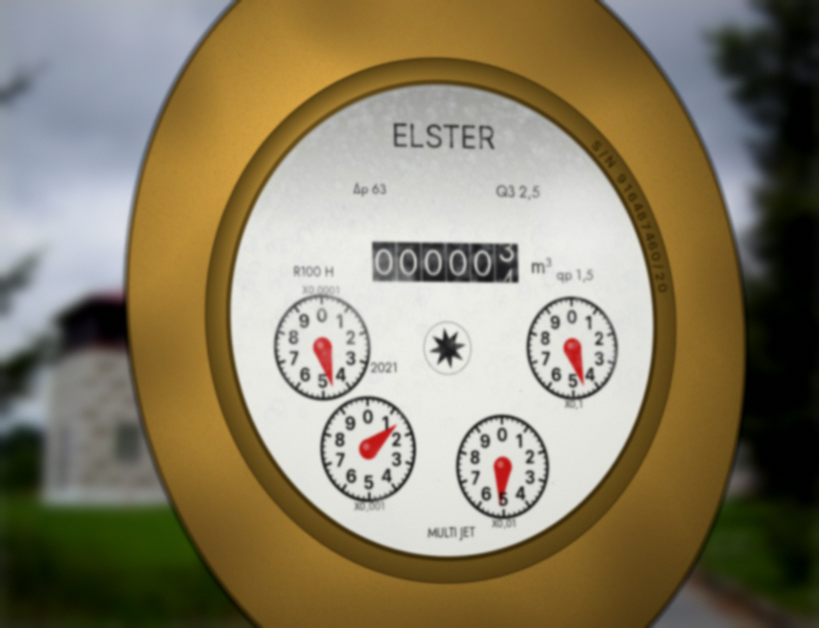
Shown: 3.4514 m³
